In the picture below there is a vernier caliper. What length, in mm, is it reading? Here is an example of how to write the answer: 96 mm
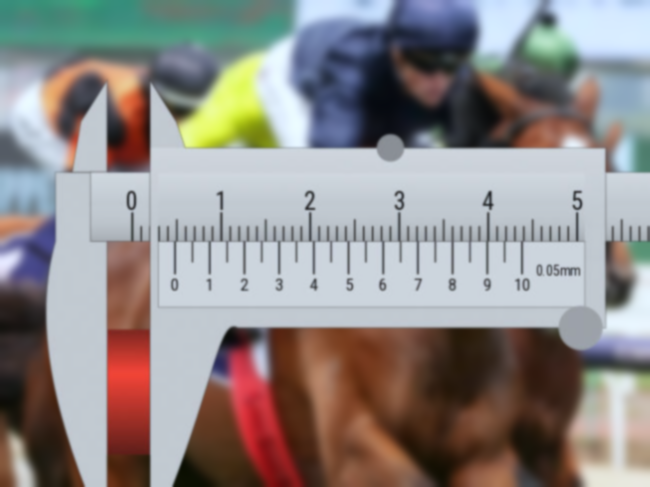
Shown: 4.8 mm
